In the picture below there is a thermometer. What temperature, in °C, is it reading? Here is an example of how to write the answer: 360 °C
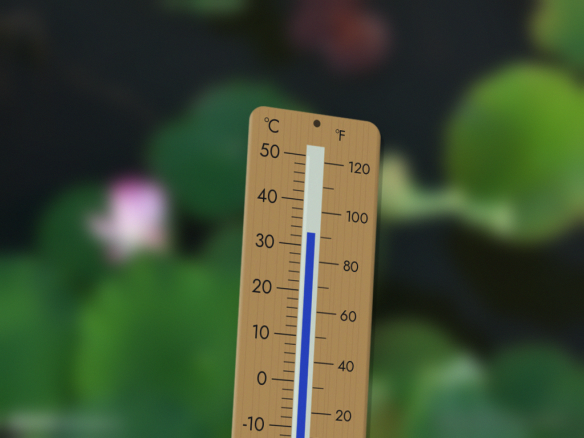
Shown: 33 °C
